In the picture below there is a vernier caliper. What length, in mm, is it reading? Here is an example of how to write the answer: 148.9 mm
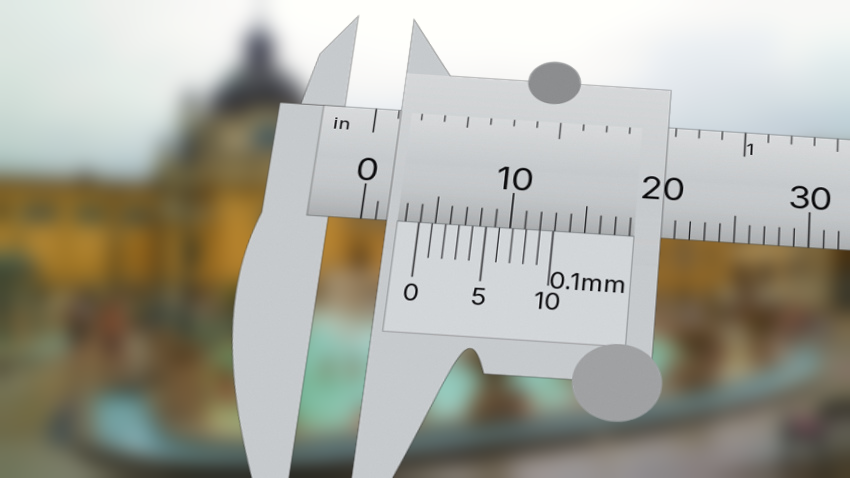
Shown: 3.9 mm
